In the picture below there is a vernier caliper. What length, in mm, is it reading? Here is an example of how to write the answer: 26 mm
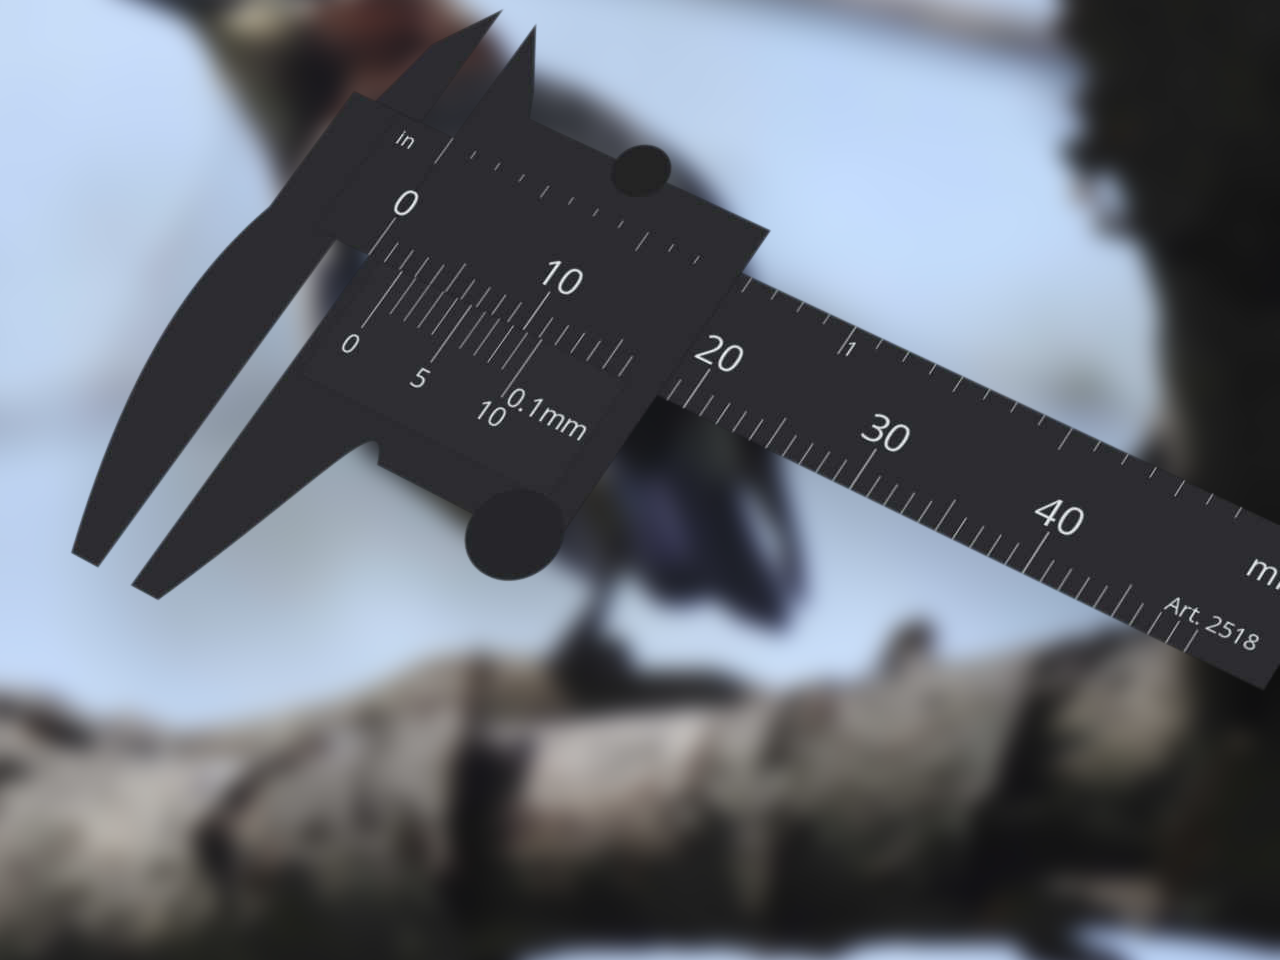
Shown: 2.2 mm
